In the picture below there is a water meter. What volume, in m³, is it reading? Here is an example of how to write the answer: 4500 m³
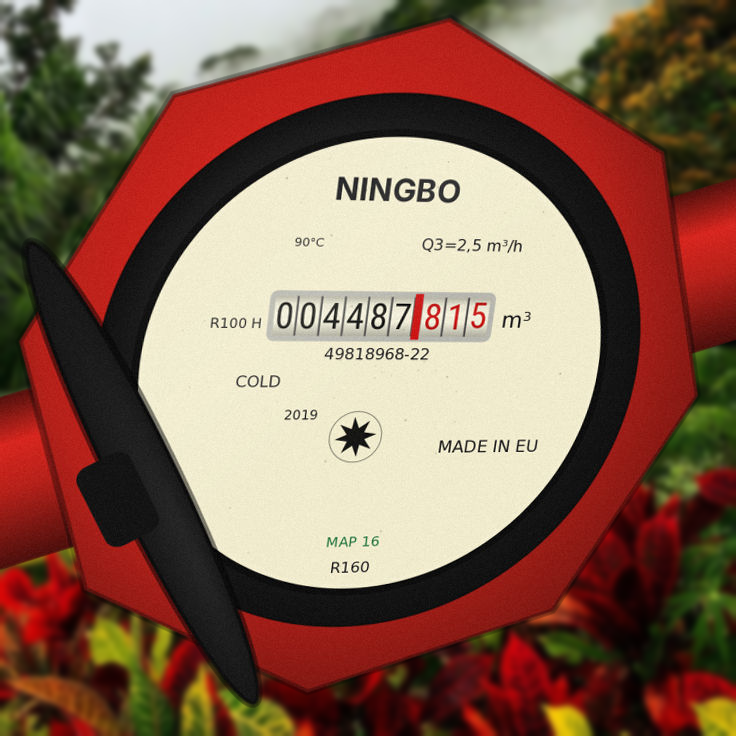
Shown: 4487.815 m³
